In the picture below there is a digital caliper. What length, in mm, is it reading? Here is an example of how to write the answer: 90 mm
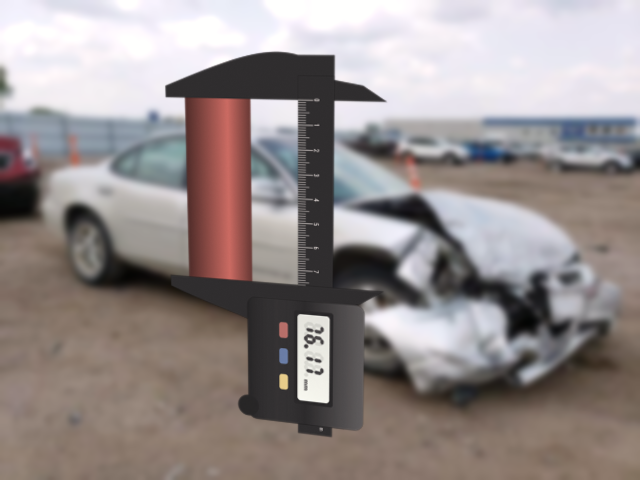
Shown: 76.17 mm
